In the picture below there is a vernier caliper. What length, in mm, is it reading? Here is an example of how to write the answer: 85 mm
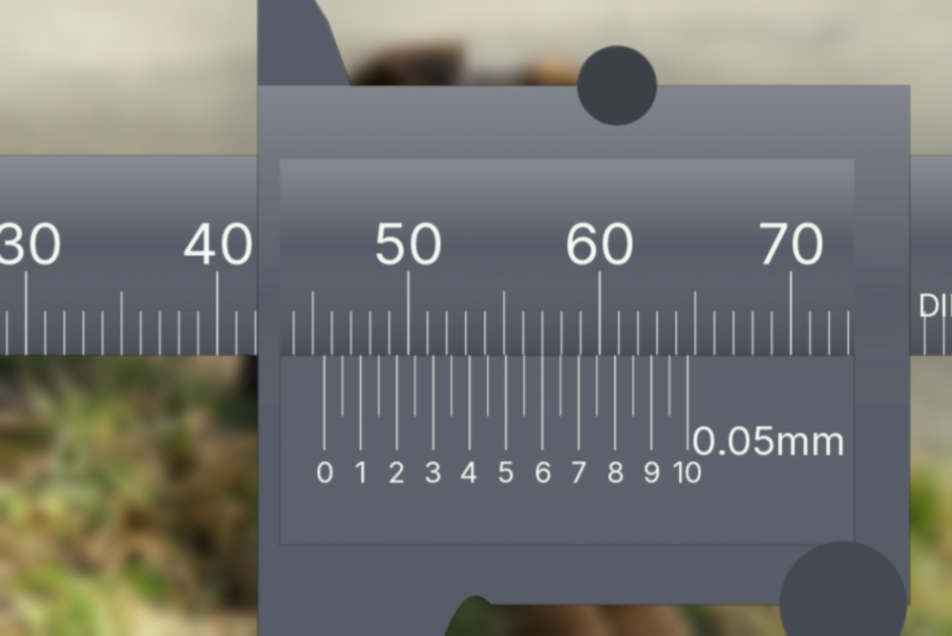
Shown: 45.6 mm
